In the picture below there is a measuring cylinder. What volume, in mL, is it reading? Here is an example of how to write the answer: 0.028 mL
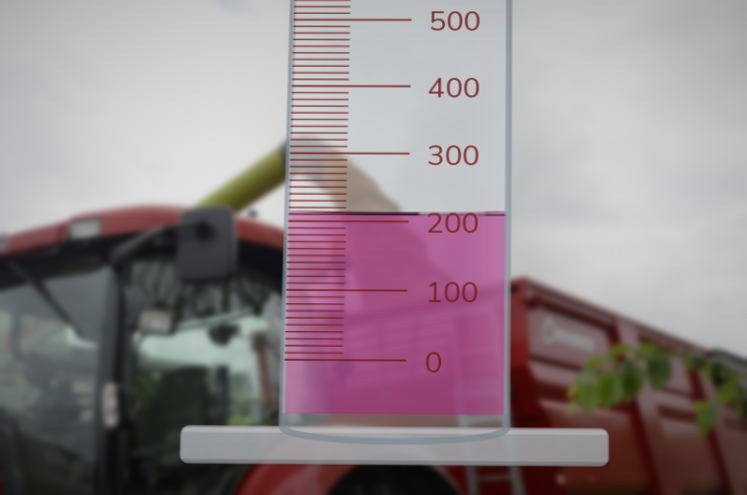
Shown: 210 mL
